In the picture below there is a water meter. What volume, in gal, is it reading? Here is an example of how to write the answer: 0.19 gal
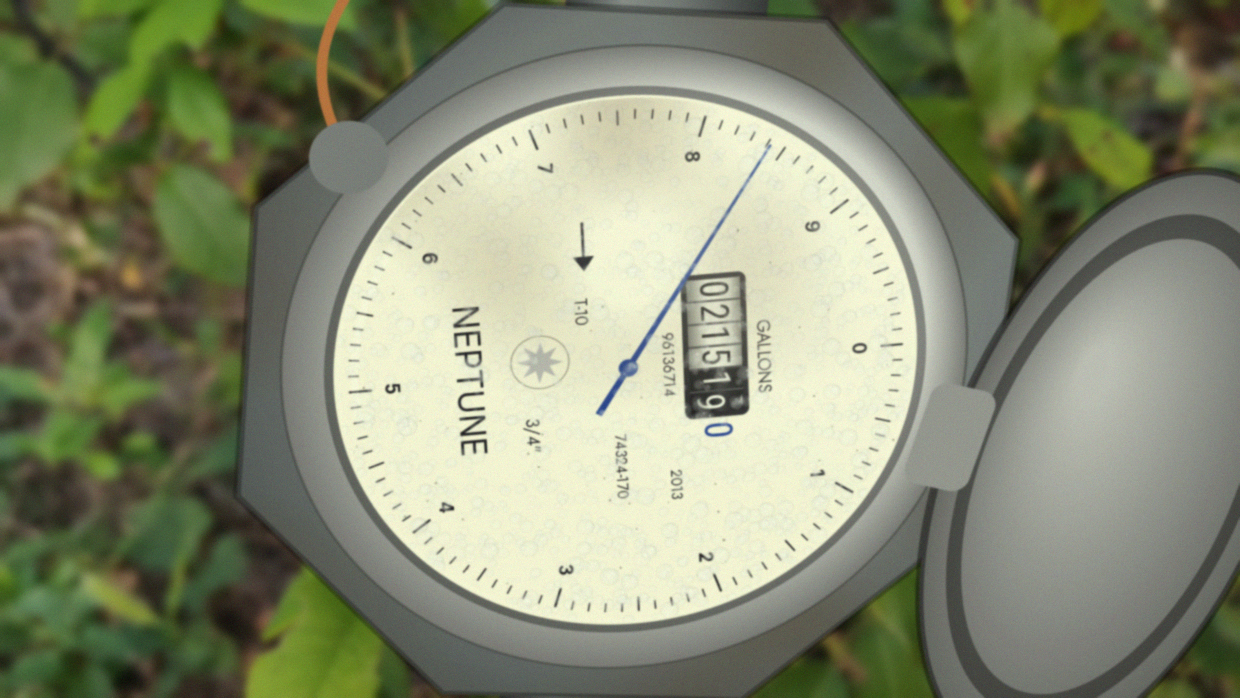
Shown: 215188.4 gal
